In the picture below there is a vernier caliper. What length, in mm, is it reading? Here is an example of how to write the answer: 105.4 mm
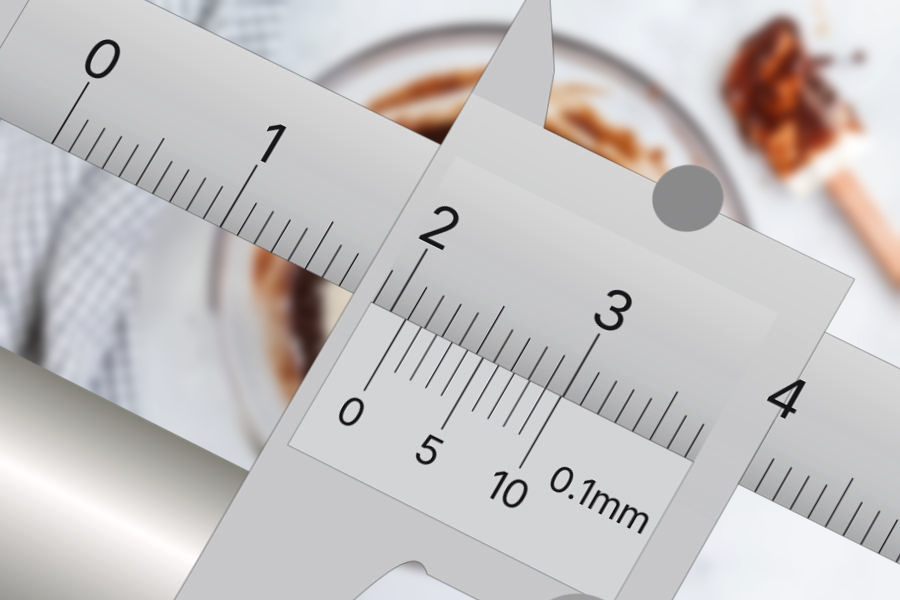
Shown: 20.9 mm
